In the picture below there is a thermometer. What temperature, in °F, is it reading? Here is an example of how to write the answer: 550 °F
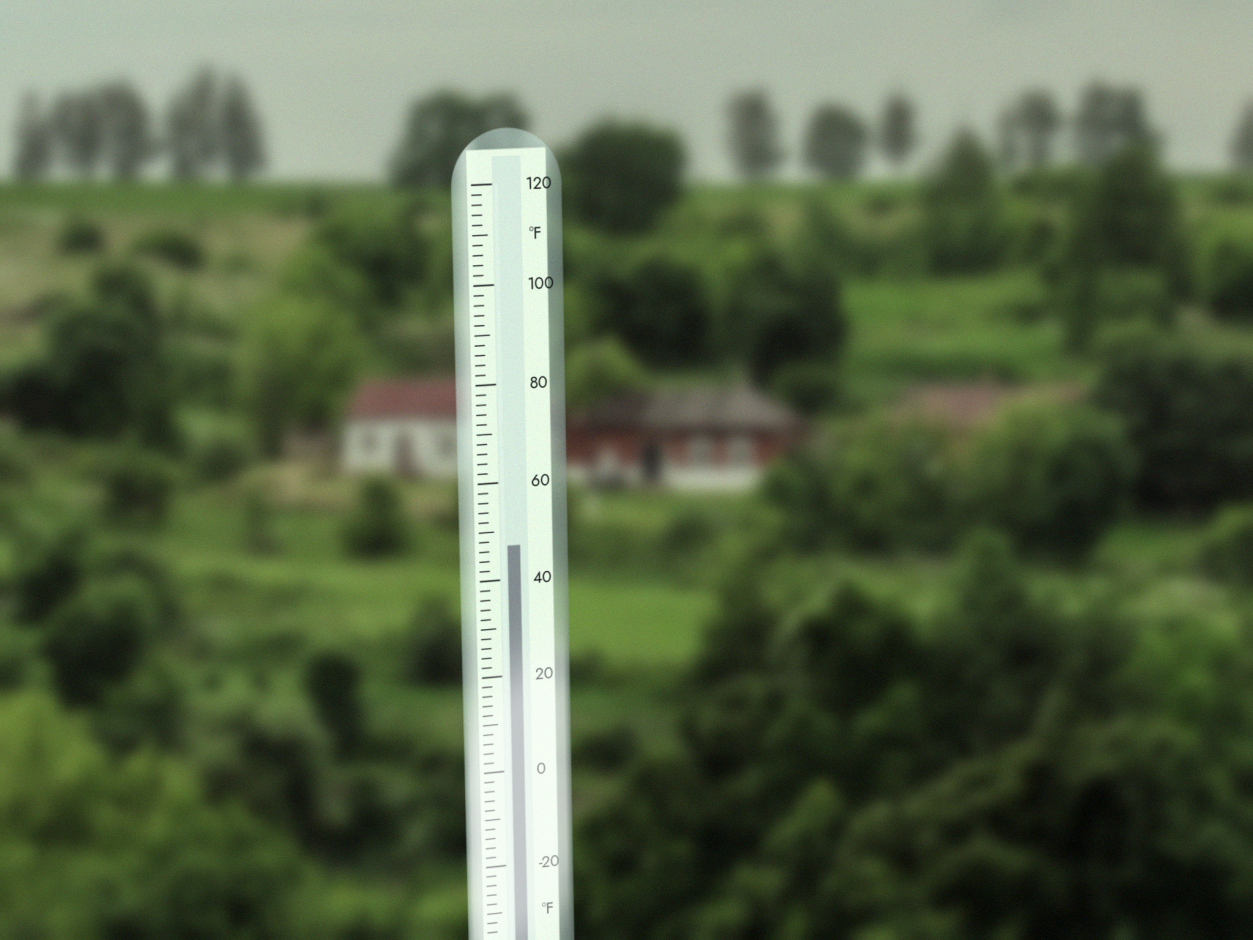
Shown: 47 °F
